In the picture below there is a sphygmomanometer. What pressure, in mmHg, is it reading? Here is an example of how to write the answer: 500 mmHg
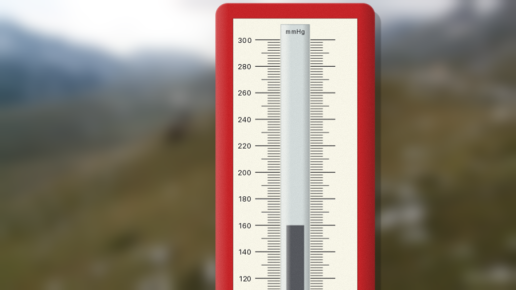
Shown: 160 mmHg
